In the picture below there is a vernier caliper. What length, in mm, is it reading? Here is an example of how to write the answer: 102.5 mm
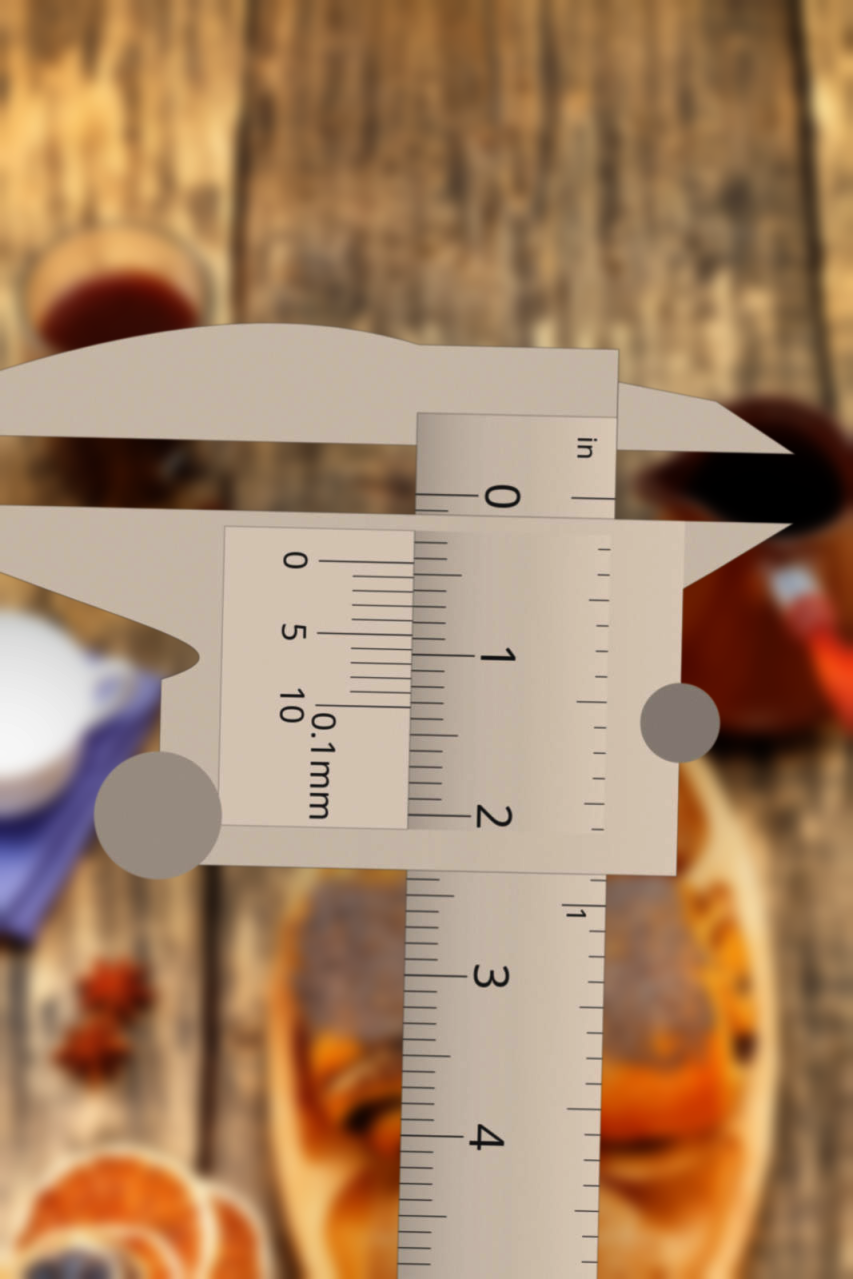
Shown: 4.3 mm
